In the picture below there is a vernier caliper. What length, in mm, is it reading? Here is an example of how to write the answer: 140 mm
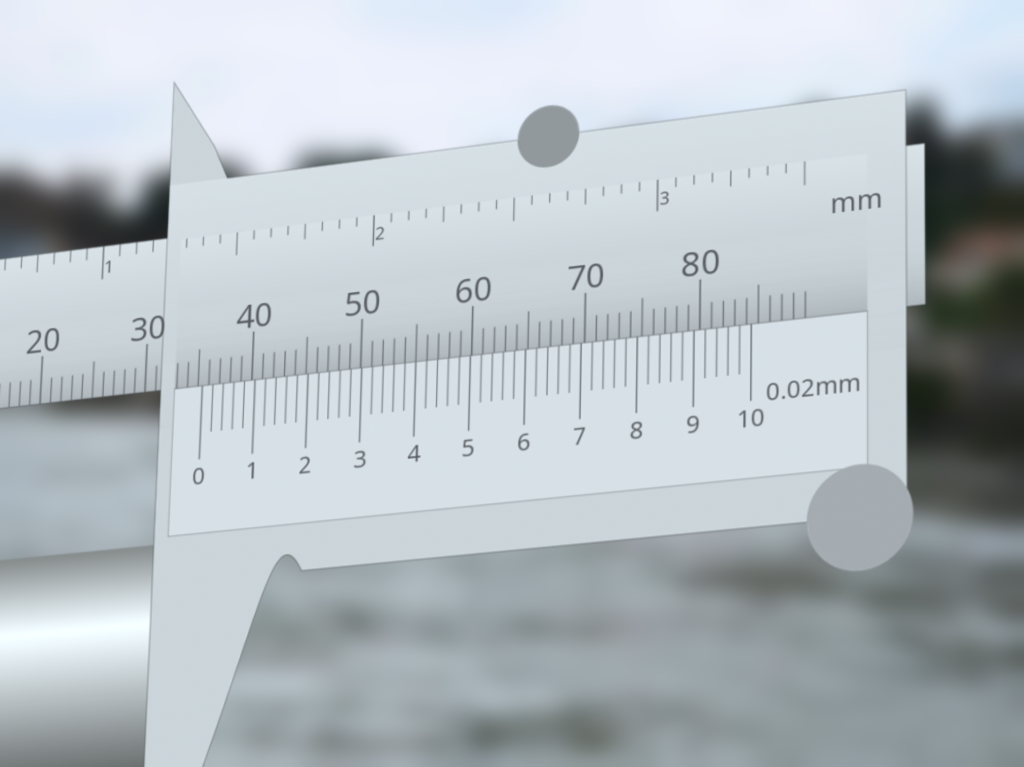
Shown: 35.4 mm
